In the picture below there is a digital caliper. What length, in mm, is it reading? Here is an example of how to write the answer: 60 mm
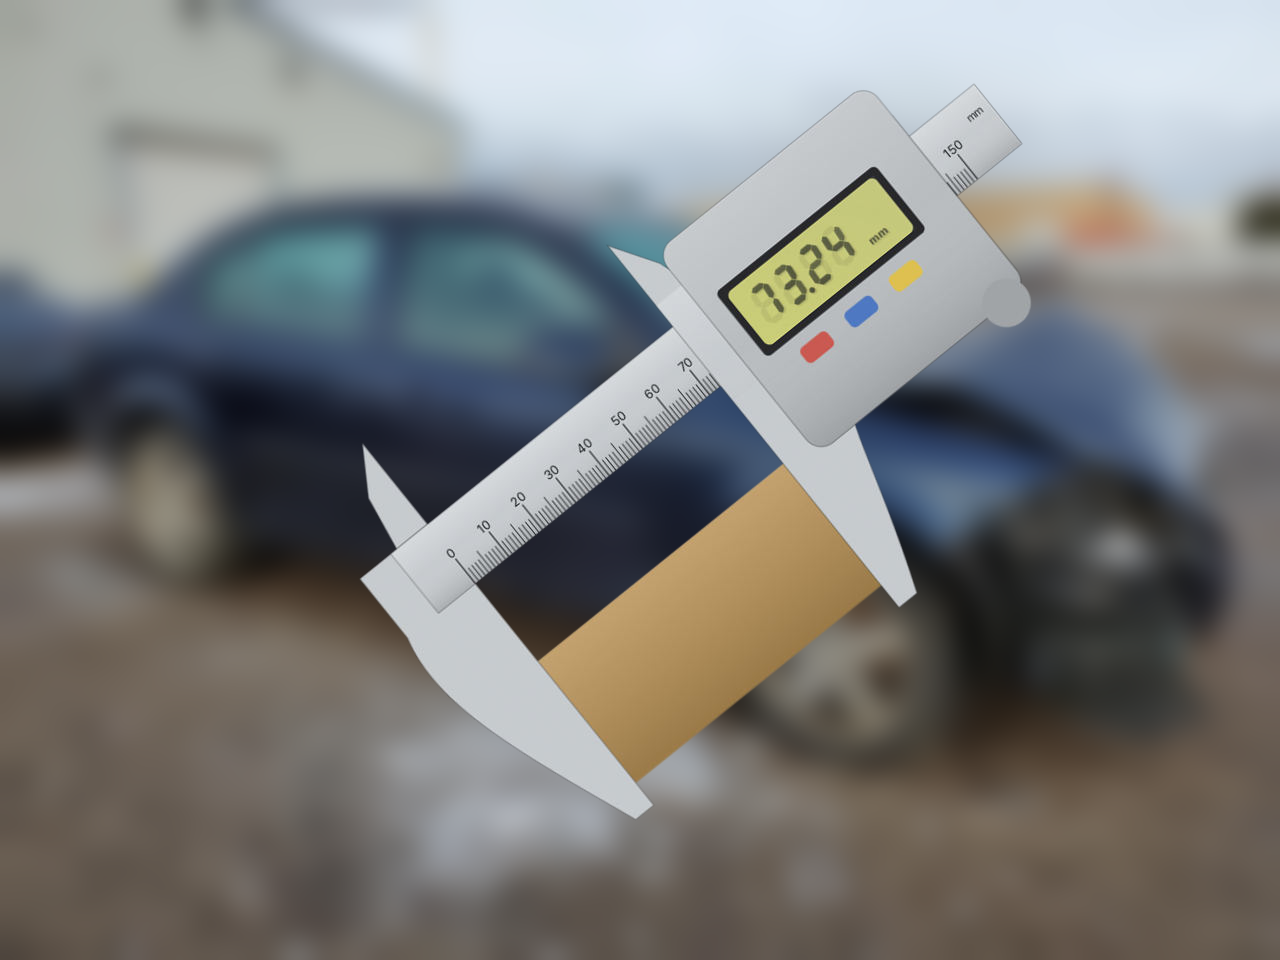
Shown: 73.24 mm
